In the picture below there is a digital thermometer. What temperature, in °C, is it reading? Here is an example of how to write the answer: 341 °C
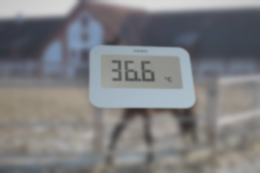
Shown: 36.6 °C
